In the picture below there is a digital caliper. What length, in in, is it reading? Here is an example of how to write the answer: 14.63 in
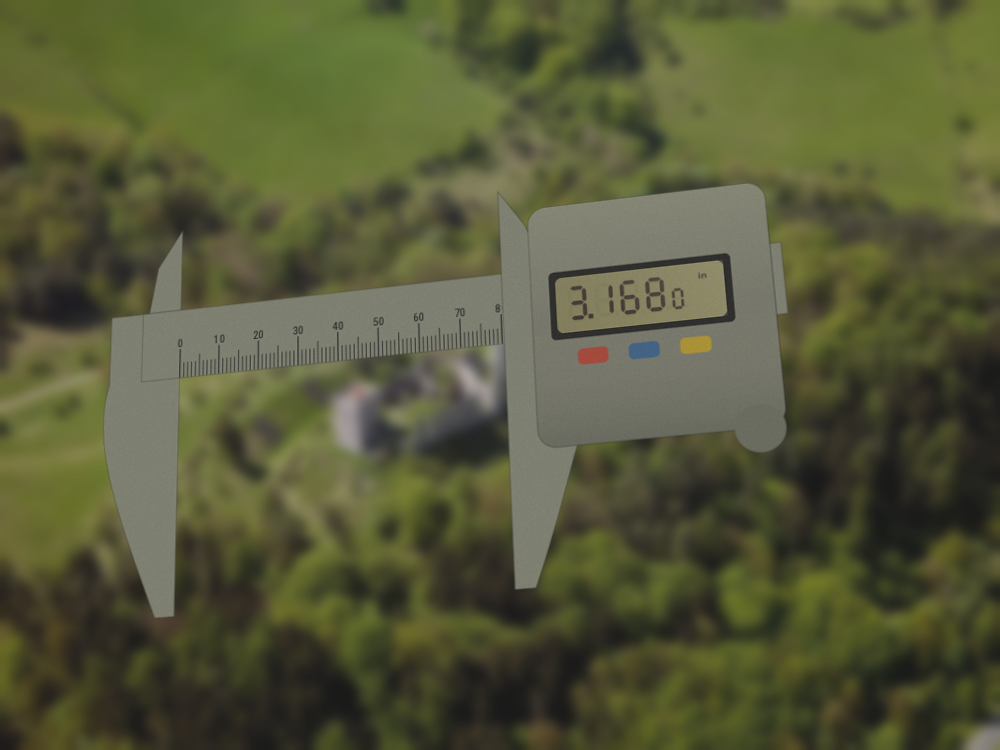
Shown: 3.1680 in
